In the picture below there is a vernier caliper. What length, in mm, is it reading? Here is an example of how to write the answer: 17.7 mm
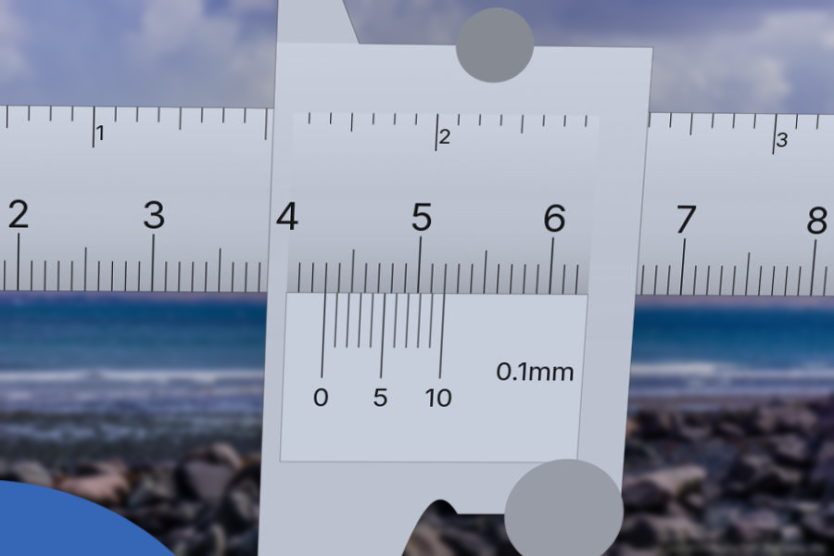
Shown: 43.0 mm
